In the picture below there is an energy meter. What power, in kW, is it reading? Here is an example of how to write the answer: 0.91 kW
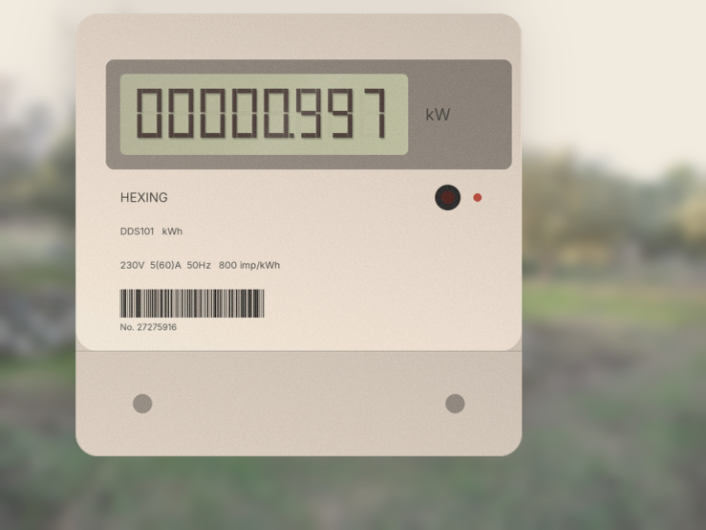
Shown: 0.997 kW
